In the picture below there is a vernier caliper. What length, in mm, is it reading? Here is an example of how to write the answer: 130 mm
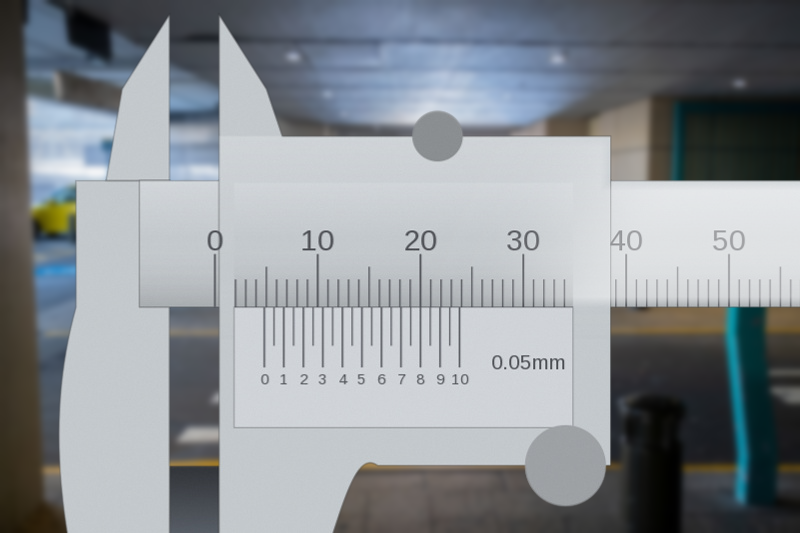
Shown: 4.8 mm
